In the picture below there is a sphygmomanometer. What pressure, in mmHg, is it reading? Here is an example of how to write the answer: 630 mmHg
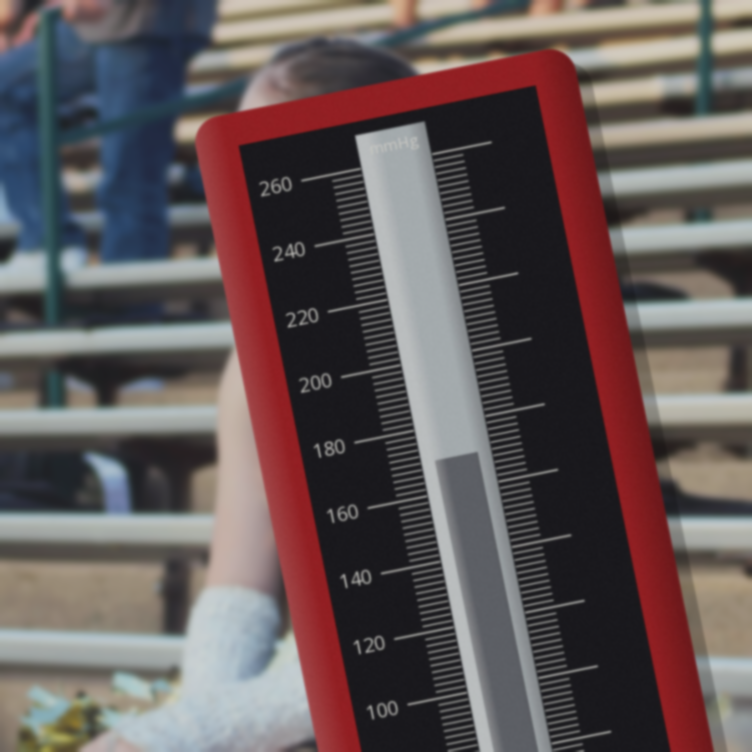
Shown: 170 mmHg
